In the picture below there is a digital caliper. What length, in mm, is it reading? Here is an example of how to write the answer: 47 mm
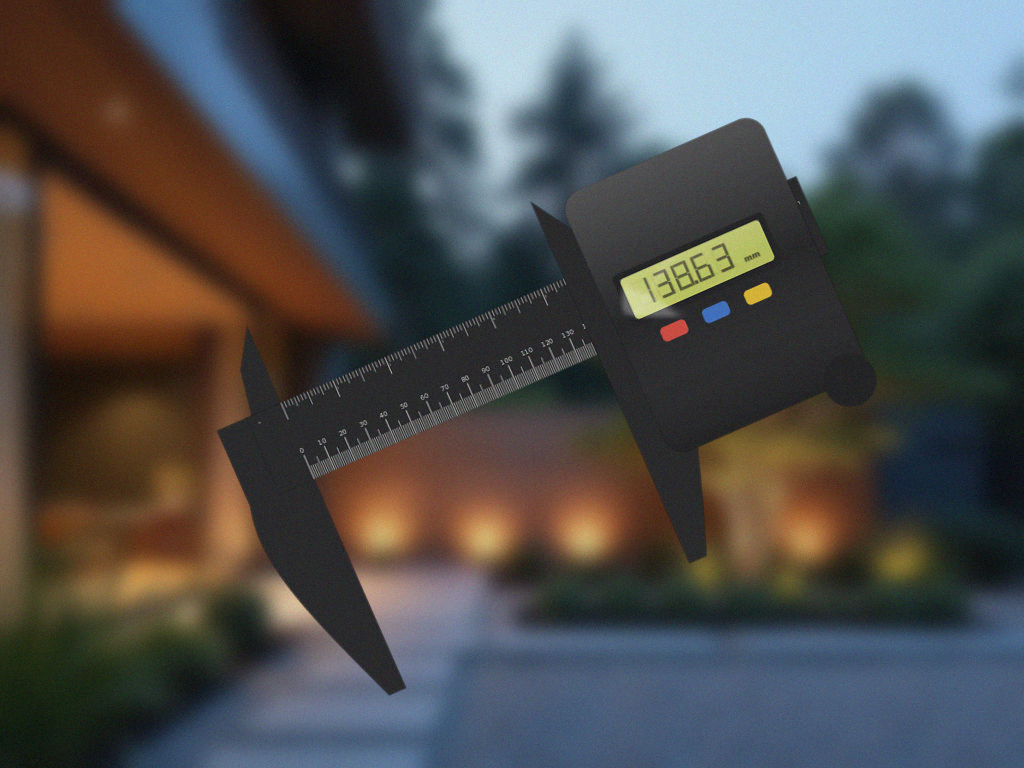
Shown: 138.63 mm
